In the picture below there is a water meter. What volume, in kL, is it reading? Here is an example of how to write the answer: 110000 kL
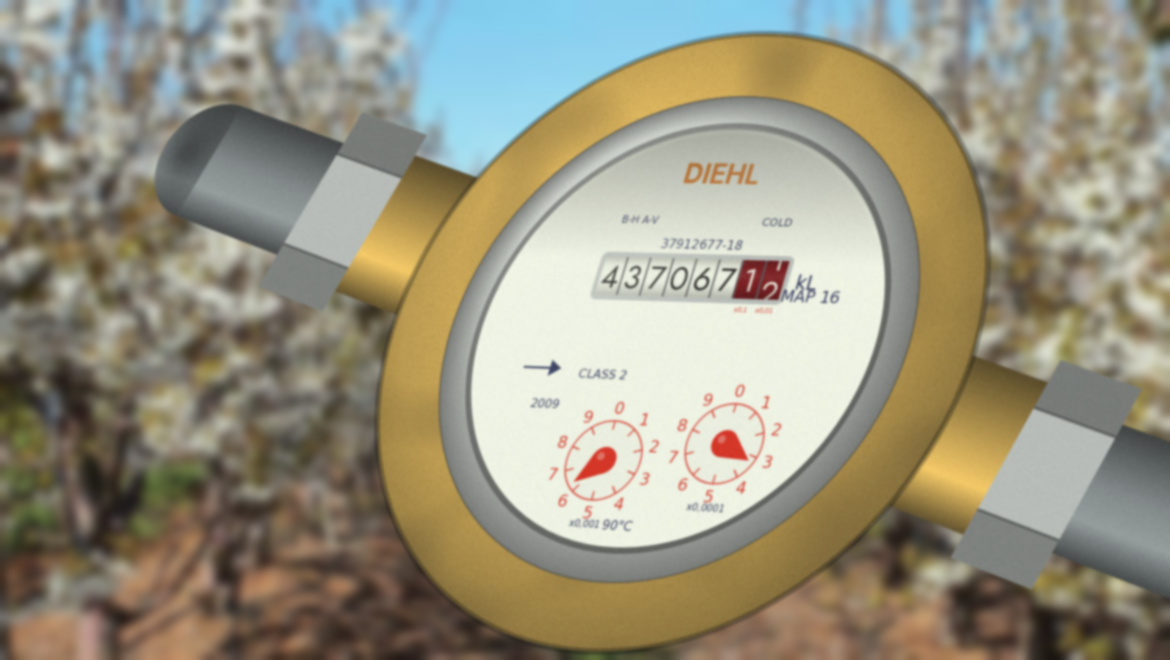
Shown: 437067.1163 kL
